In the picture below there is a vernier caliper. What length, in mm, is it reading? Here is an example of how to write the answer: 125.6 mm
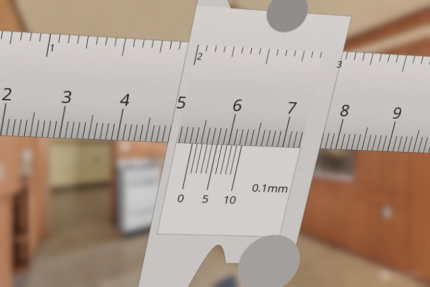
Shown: 53.4 mm
